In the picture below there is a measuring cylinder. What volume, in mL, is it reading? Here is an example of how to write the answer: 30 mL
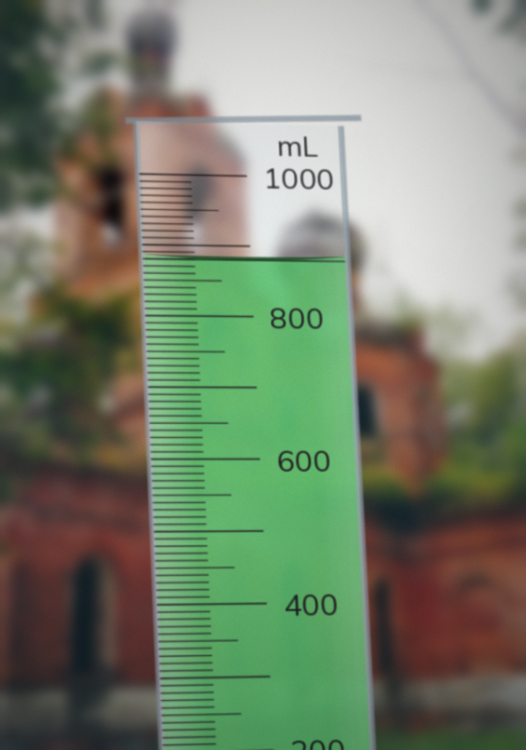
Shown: 880 mL
